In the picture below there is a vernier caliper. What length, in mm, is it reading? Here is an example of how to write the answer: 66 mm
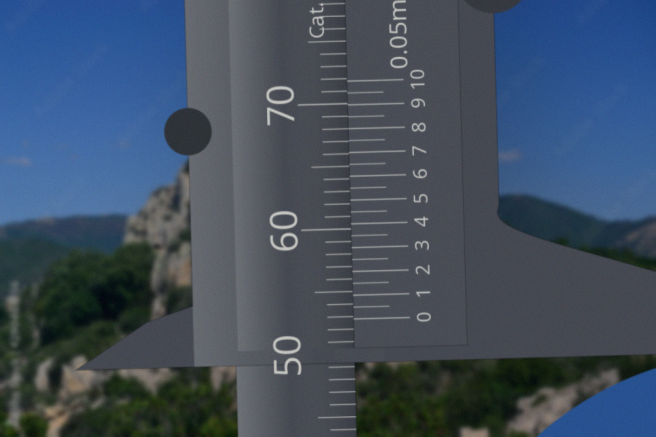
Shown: 52.8 mm
